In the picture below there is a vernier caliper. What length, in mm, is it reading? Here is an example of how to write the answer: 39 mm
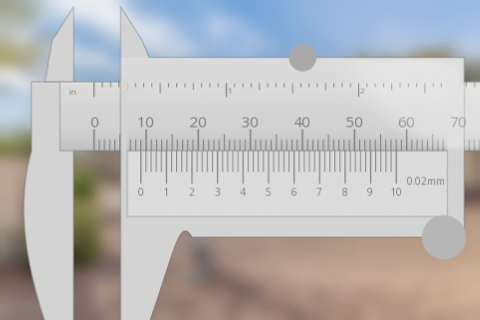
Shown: 9.0 mm
